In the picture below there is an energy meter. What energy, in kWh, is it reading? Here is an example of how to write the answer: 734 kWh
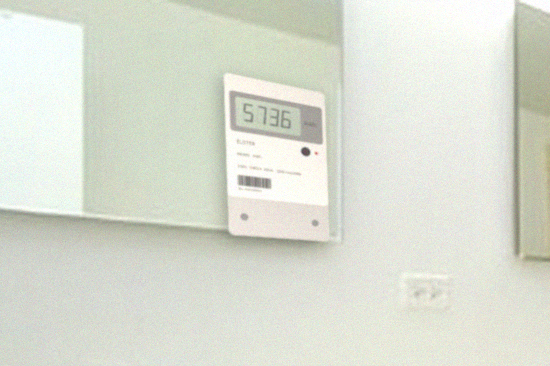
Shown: 5736 kWh
